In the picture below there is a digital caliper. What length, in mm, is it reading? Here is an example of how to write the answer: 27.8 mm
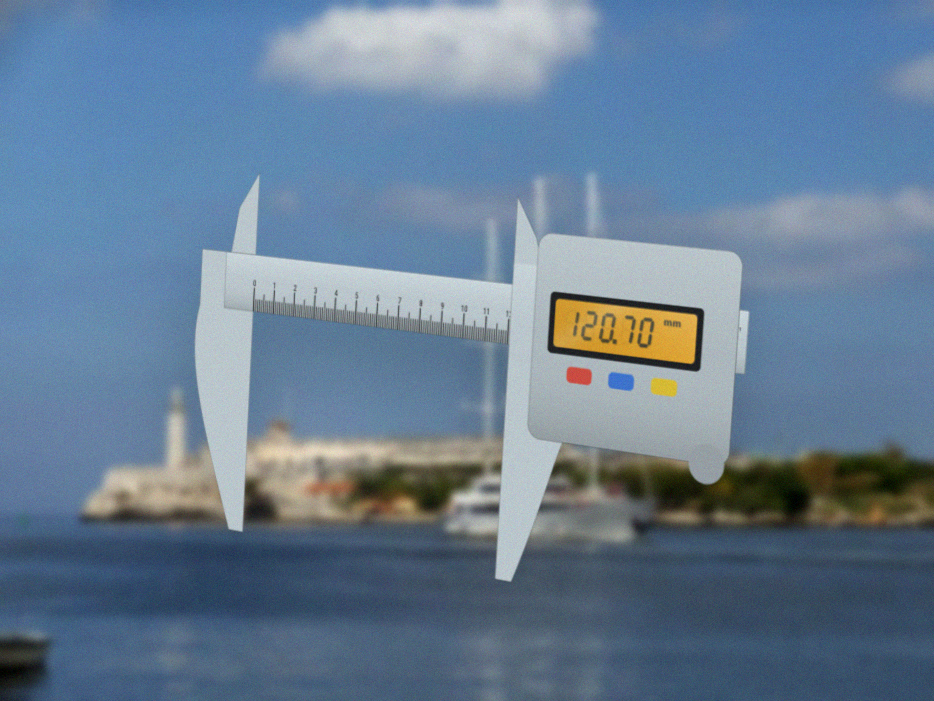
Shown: 120.70 mm
